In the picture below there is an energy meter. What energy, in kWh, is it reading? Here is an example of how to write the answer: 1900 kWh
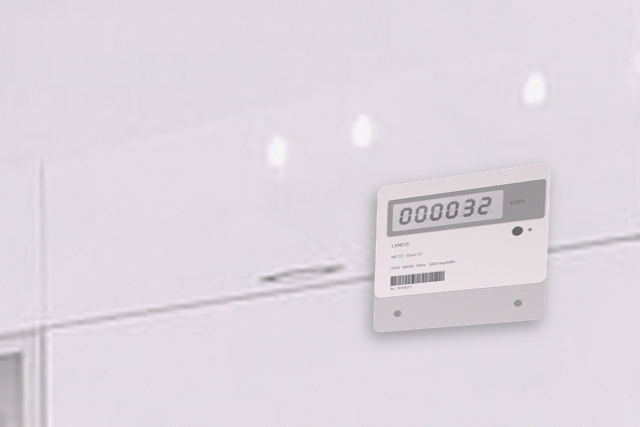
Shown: 32 kWh
